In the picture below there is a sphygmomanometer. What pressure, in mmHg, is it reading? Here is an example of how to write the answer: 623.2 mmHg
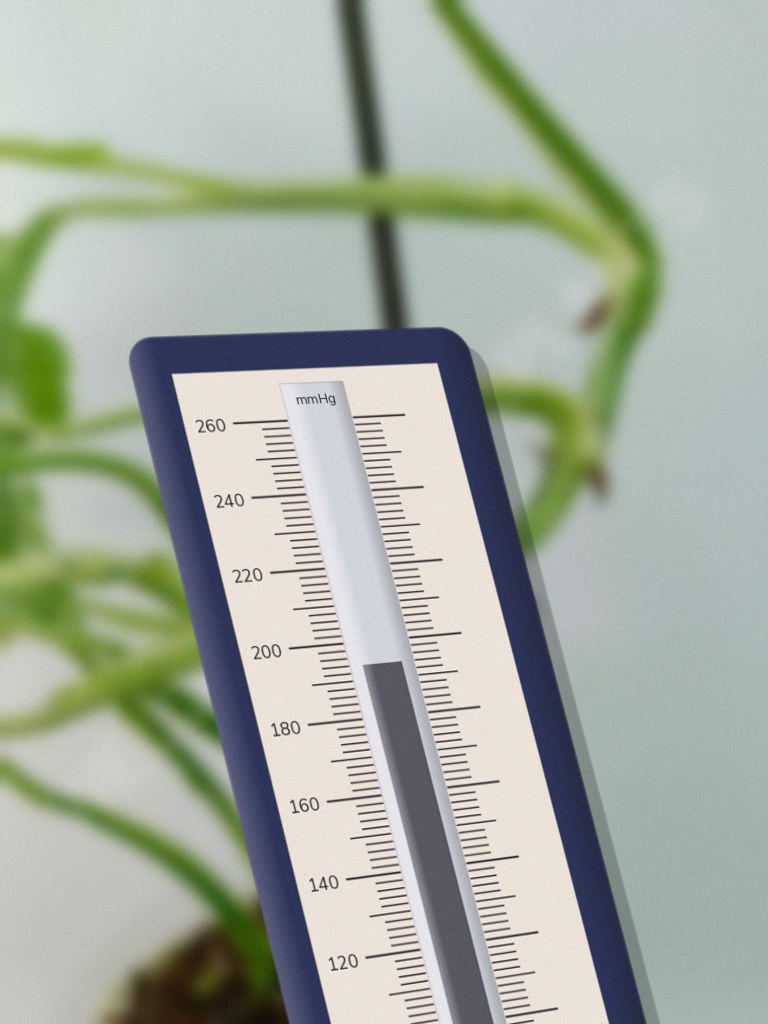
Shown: 194 mmHg
